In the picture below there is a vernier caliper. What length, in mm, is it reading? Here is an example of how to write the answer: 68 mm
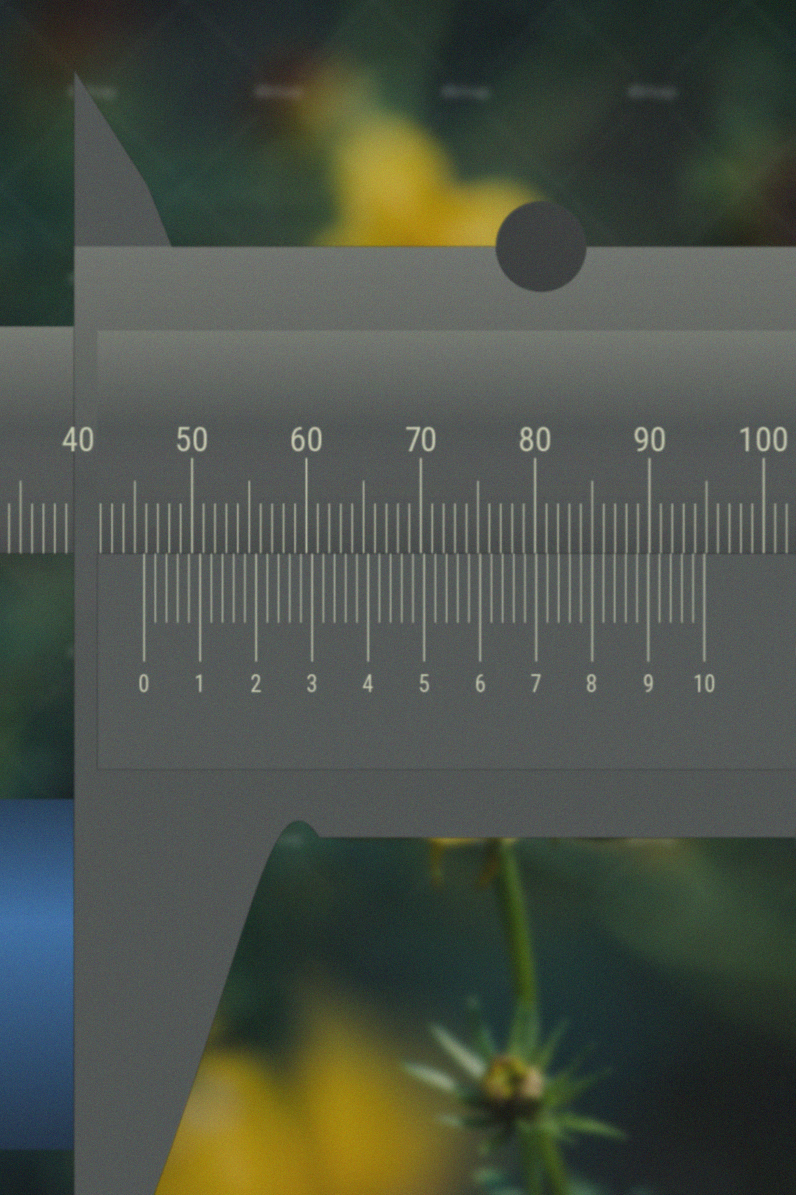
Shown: 45.8 mm
